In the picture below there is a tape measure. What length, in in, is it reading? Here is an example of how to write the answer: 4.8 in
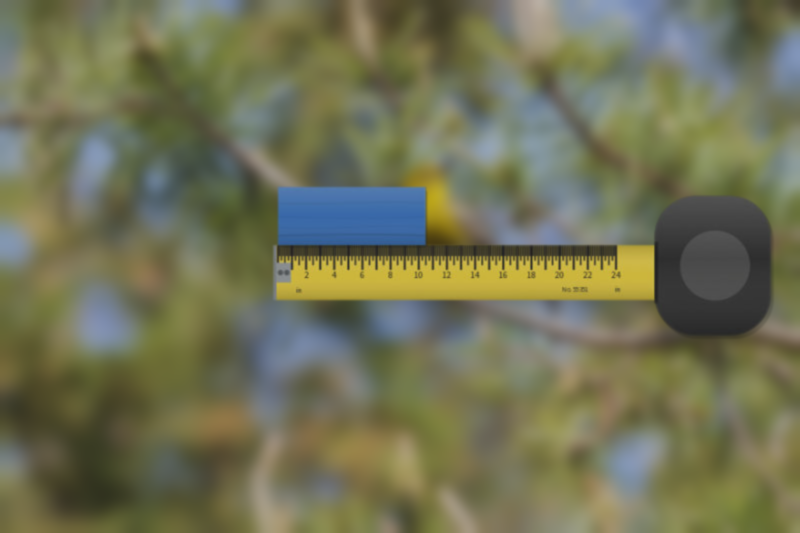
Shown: 10.5 in
